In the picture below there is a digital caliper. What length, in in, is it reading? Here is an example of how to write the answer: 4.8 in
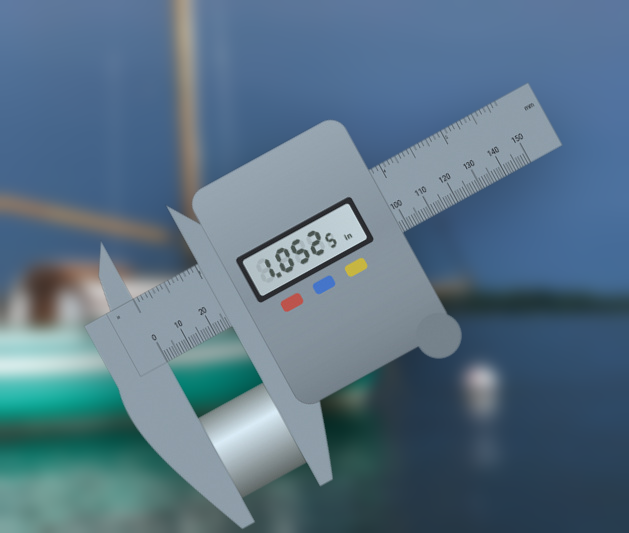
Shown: 1.0525 in
